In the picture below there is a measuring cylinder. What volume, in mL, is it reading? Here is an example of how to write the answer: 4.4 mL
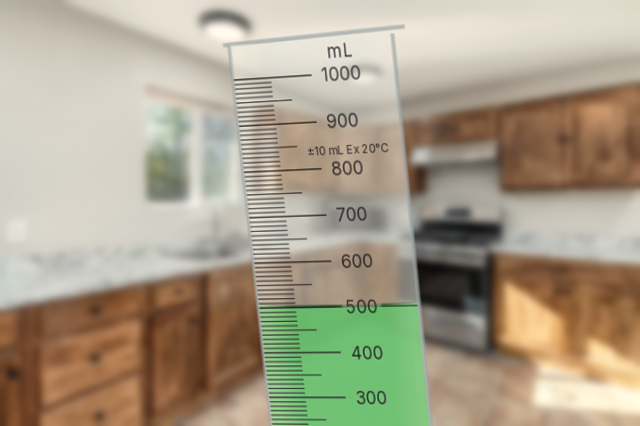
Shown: 500 mL
